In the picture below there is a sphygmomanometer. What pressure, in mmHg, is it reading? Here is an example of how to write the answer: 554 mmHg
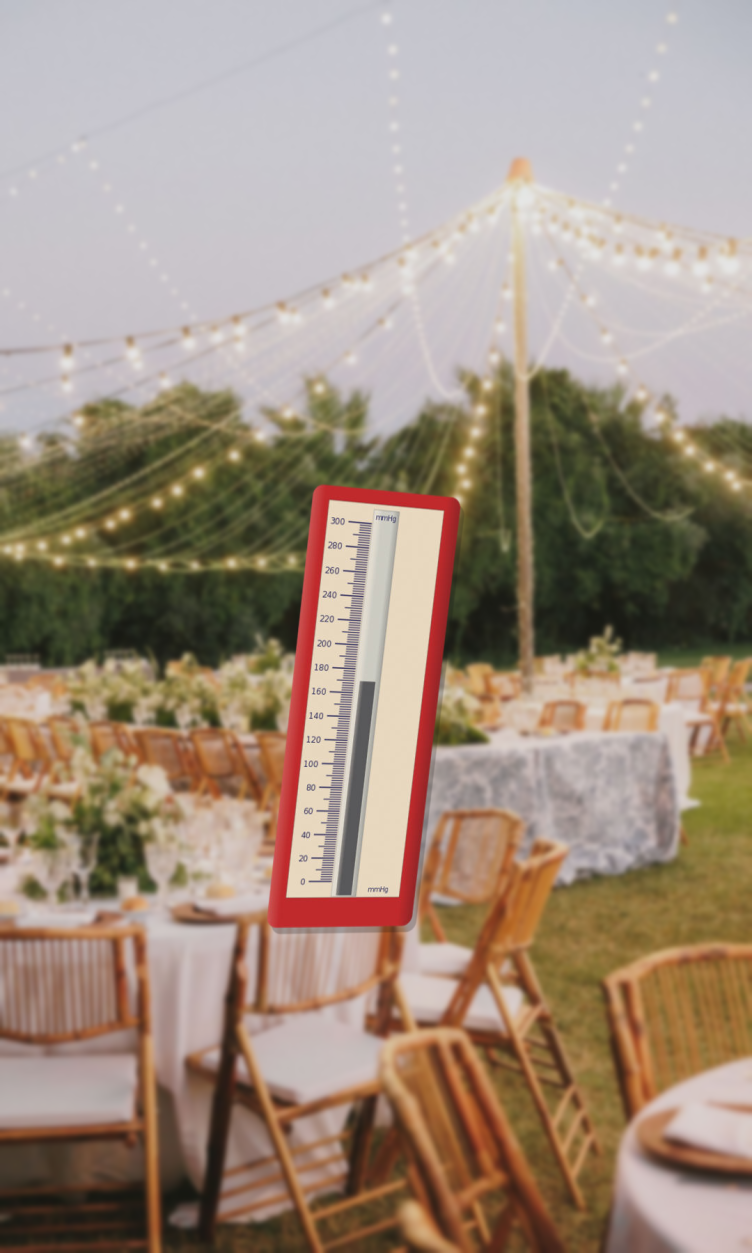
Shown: 170 mmHg
